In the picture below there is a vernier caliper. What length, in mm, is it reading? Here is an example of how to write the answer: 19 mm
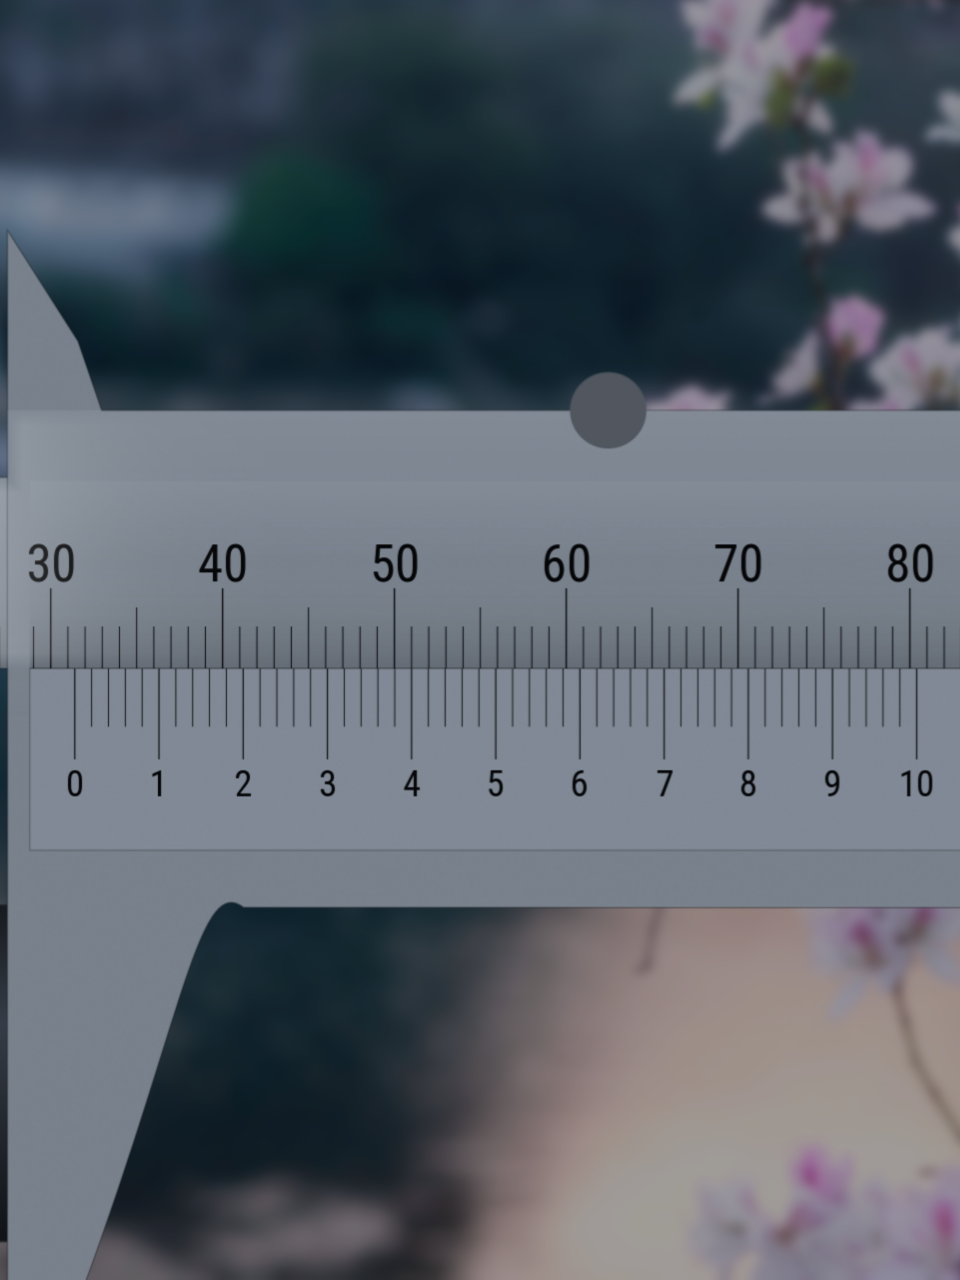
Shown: 31.4 mm
